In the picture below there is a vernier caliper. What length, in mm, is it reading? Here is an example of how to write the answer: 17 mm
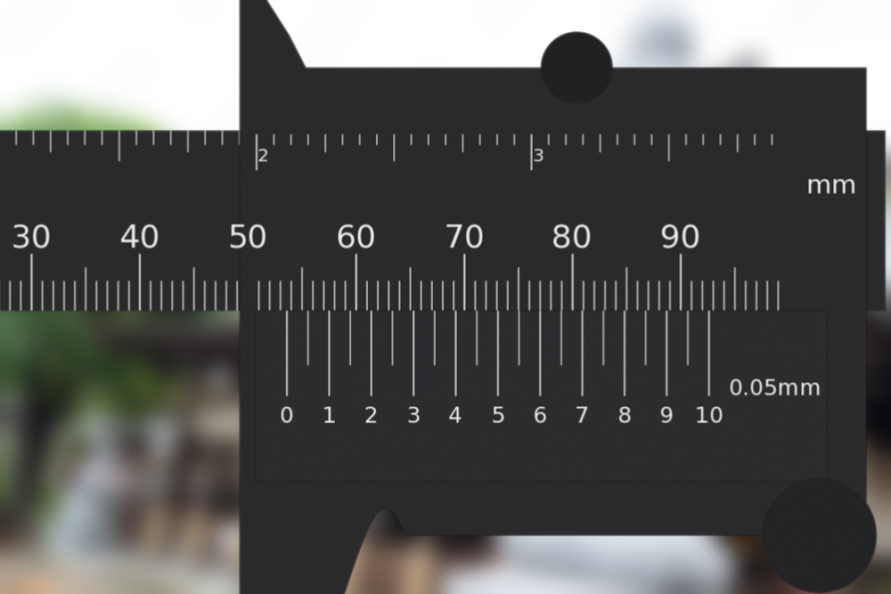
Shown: 53.6 mm
